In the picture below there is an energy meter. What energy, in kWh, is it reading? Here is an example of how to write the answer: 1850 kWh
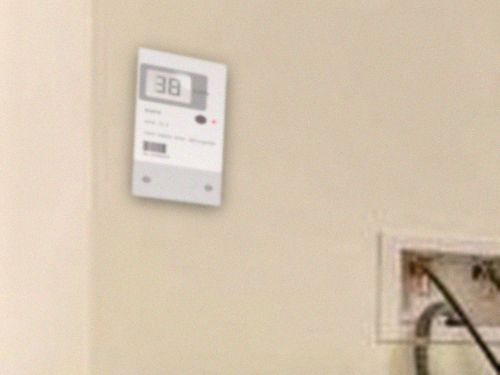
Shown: 38 kWh
